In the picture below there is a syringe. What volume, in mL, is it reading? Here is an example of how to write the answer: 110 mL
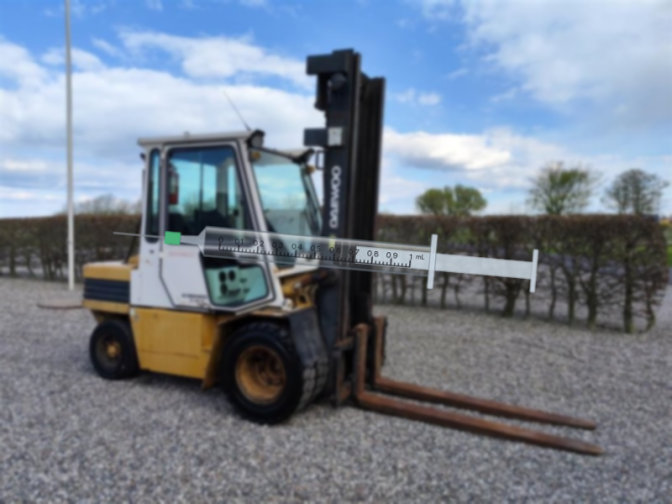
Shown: 0.6 mL
